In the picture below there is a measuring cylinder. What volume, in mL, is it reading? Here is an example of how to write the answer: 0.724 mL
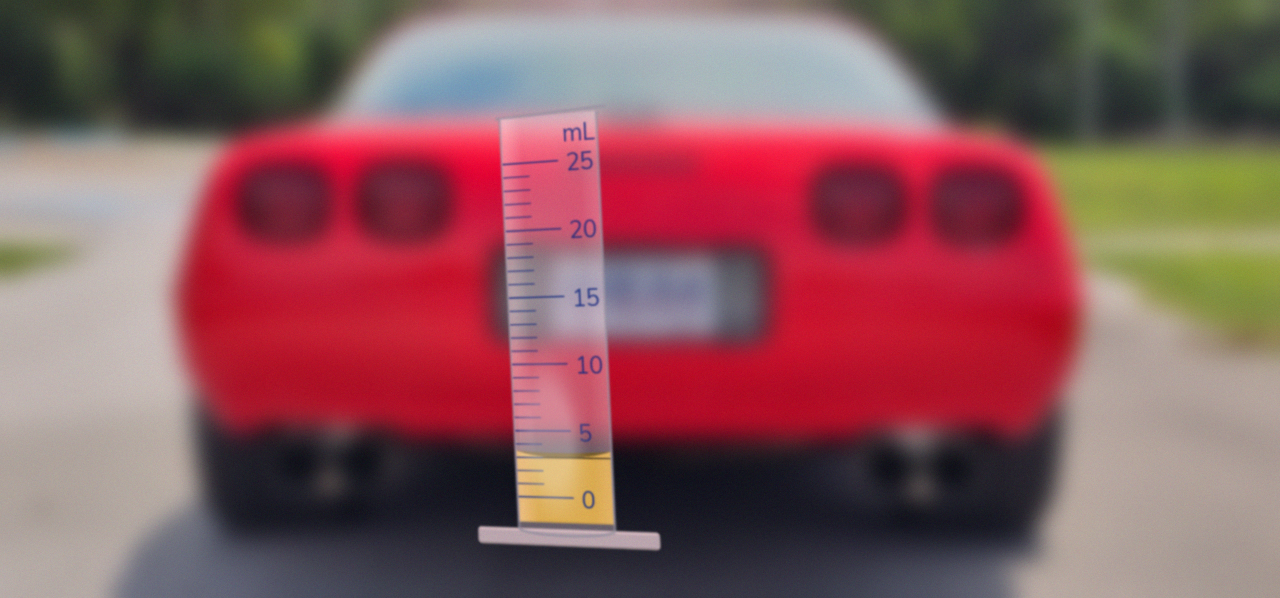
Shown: 3 mL
